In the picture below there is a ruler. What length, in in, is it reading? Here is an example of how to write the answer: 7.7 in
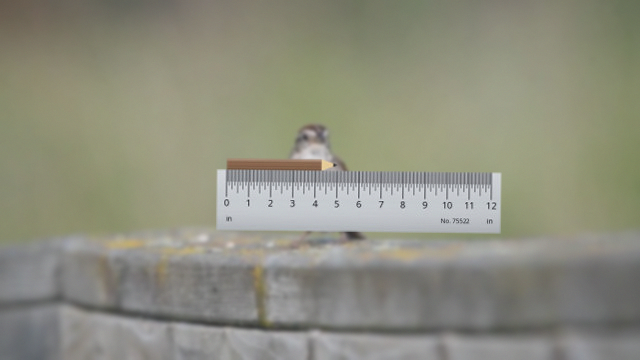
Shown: 5 in
